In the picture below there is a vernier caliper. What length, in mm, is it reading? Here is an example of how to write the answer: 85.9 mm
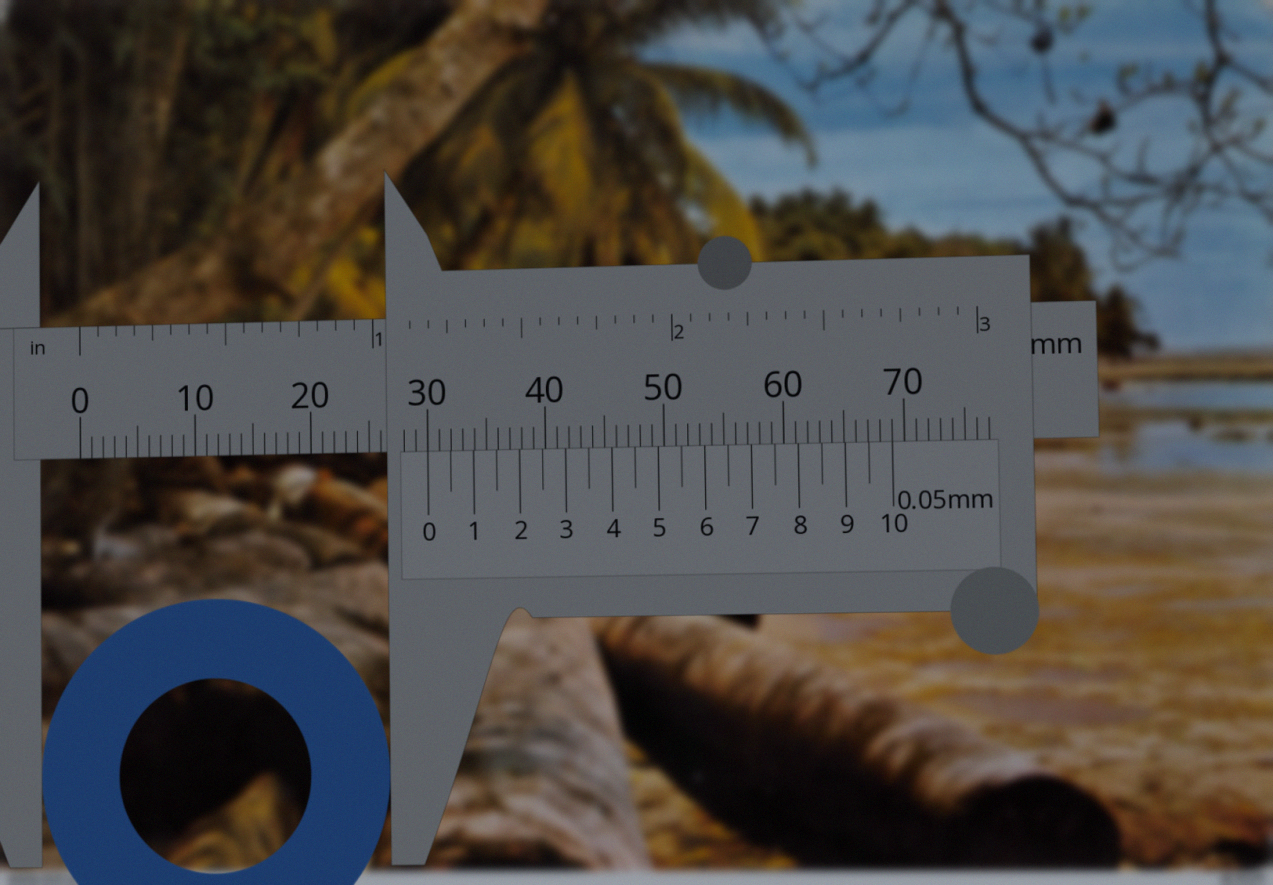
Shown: 30.0 mm
